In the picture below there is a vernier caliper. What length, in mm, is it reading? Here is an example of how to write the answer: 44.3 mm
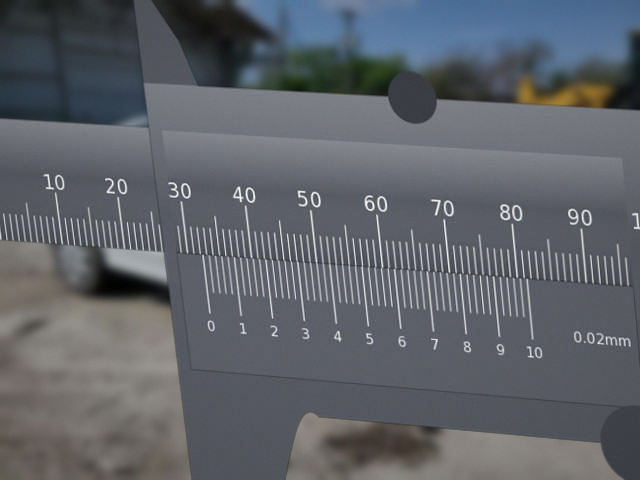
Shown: 32.4 mm
